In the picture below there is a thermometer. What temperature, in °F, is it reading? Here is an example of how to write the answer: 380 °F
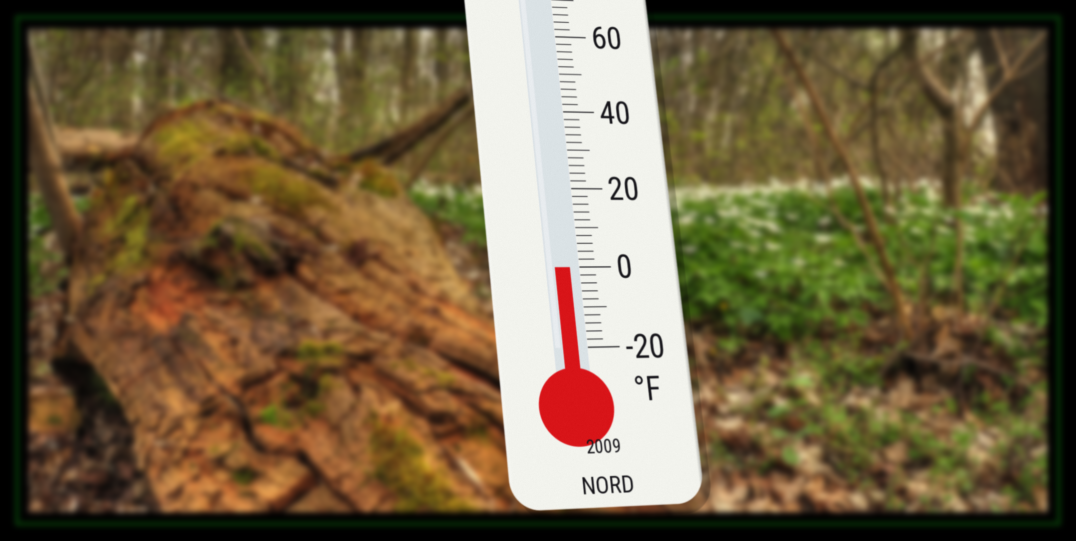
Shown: 0 °F
